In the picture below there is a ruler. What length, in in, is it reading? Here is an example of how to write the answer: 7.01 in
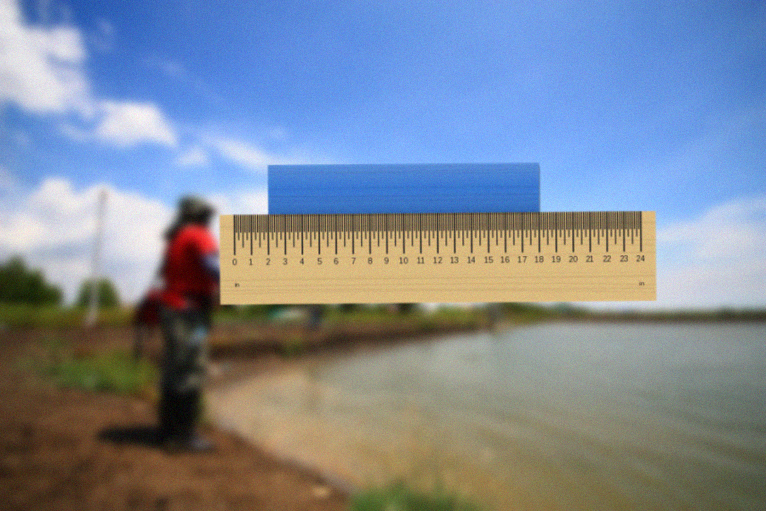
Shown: 16 in
